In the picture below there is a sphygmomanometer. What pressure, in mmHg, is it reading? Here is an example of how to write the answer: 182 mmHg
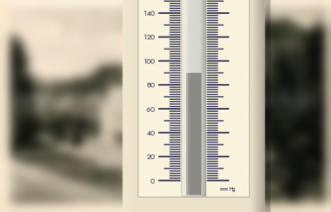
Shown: 90 mmHg
